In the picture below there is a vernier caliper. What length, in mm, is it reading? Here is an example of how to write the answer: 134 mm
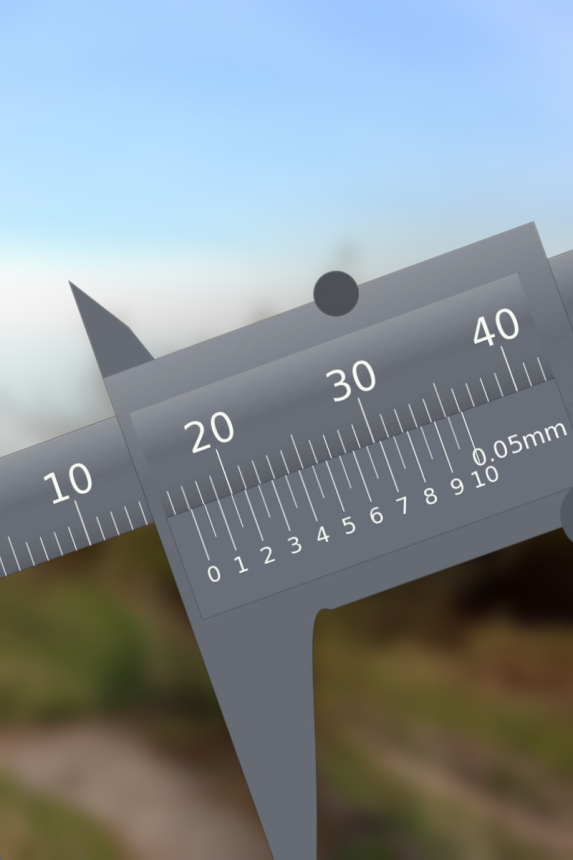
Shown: 17.1 mm
